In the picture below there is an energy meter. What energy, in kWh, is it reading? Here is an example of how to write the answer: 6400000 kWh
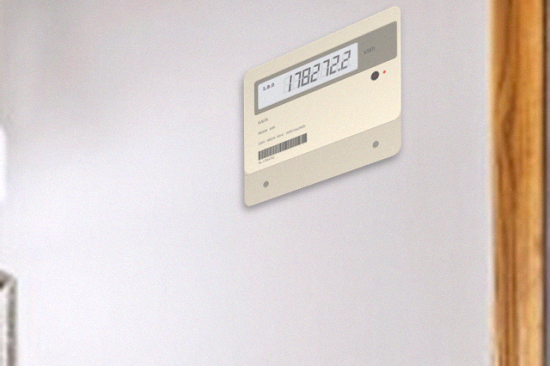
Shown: 178272.2 kWh
